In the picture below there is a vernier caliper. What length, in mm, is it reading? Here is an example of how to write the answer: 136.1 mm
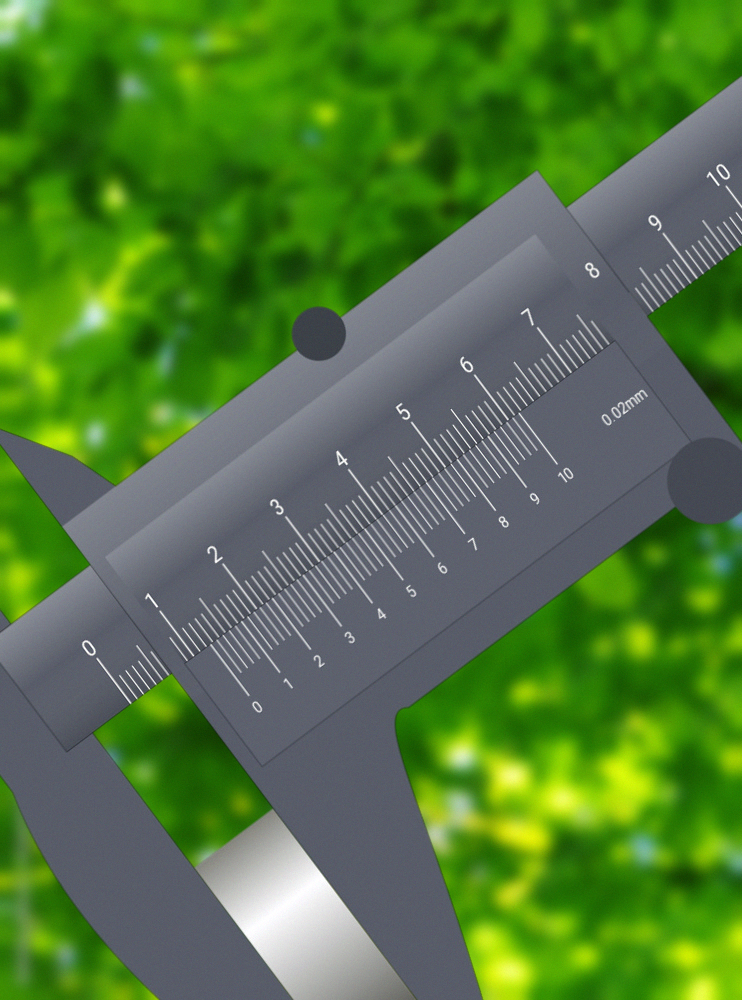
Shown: 12.6 mm
